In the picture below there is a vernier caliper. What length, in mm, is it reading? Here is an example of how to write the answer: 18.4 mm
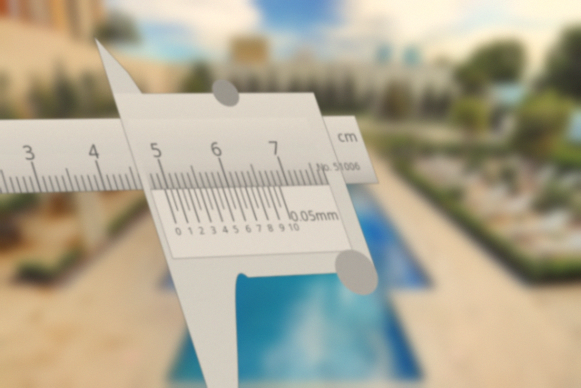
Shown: 49.5 mm
